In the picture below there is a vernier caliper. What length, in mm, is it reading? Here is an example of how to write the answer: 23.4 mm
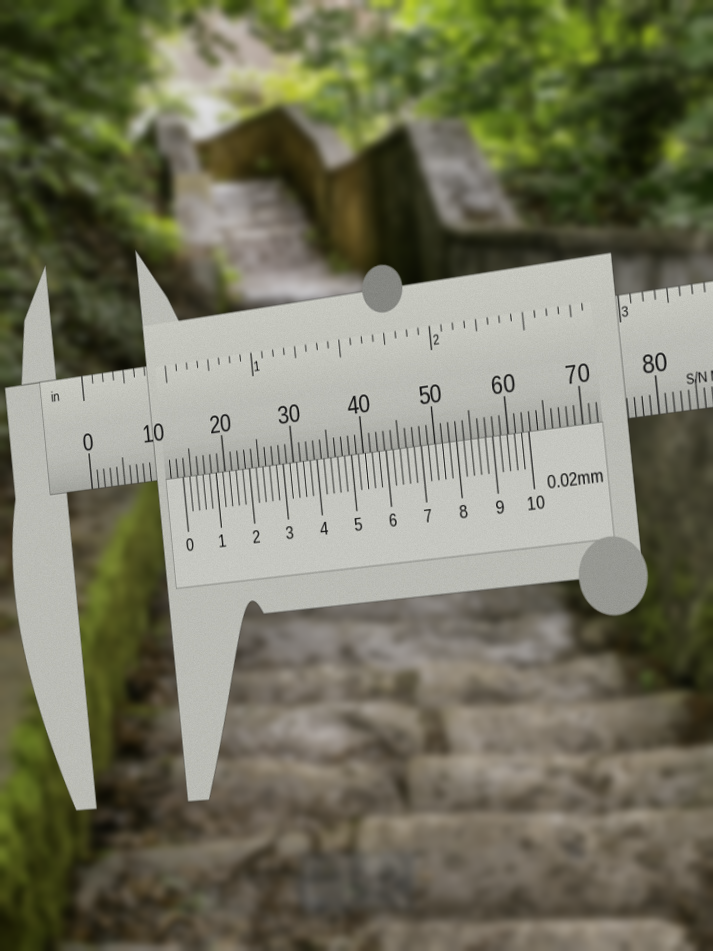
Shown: 13.8 mm
